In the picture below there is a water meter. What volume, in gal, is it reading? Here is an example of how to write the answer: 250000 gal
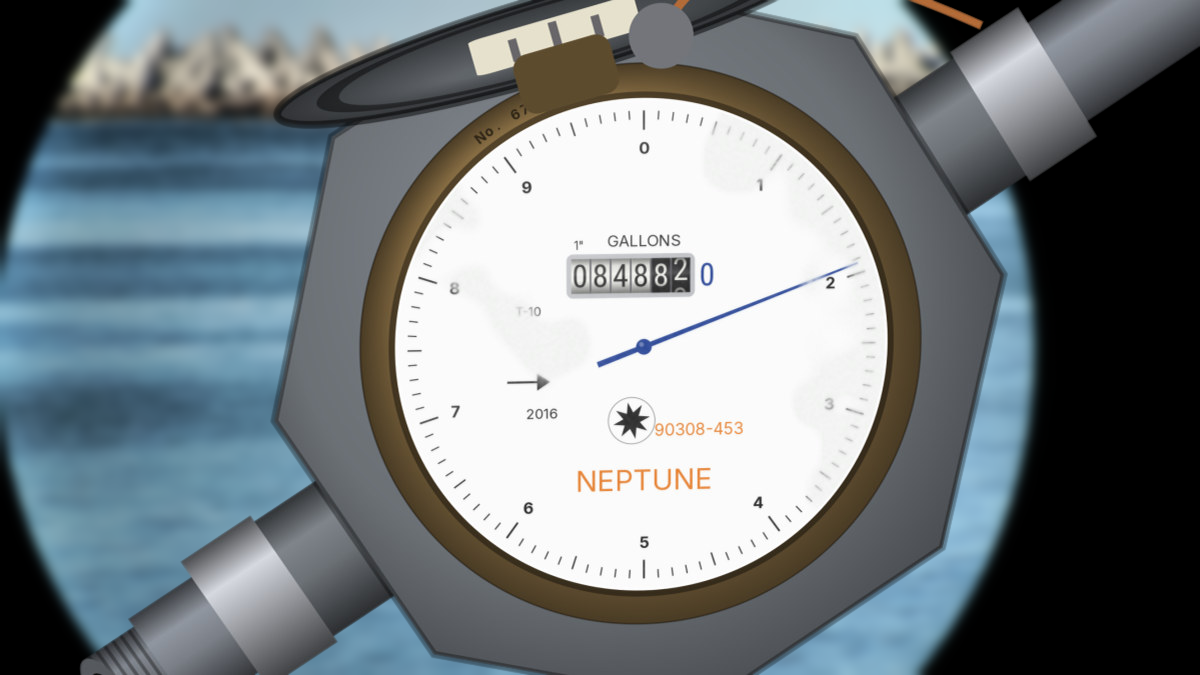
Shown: 848821.9 gal
